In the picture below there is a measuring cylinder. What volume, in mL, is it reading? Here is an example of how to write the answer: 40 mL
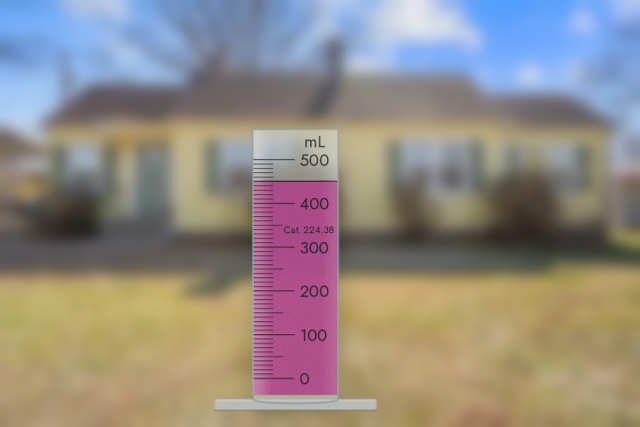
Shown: 450 mL
